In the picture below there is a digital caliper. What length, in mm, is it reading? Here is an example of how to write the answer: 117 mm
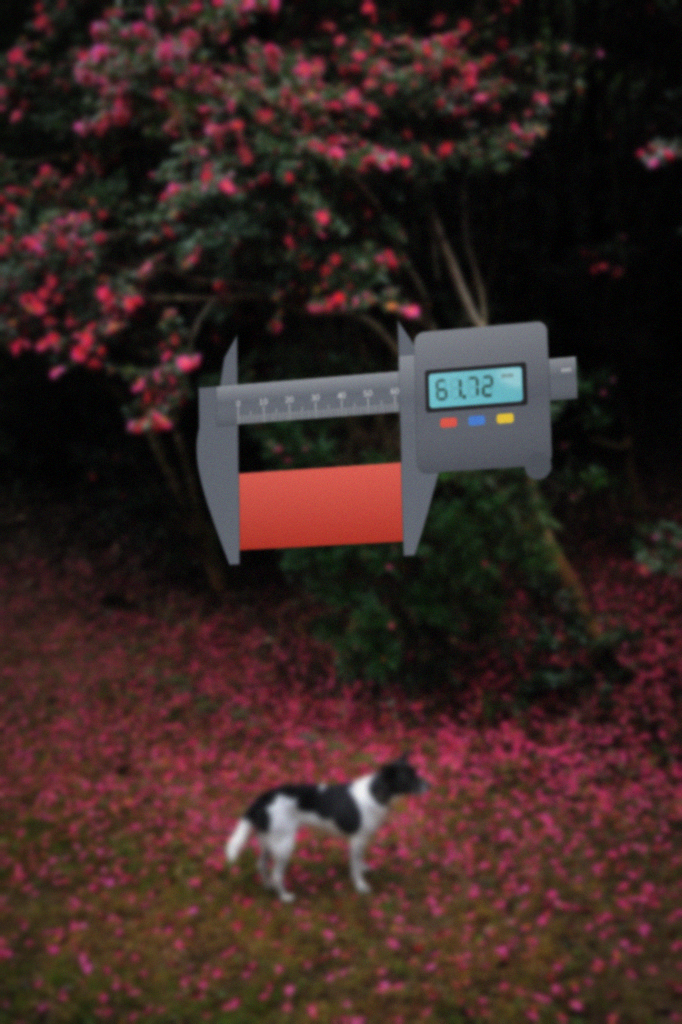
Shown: 61.72 mm
